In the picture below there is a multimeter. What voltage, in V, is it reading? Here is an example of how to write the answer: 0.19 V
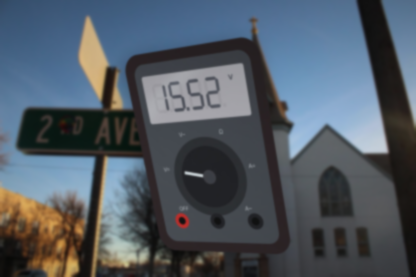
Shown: 15.52 V
